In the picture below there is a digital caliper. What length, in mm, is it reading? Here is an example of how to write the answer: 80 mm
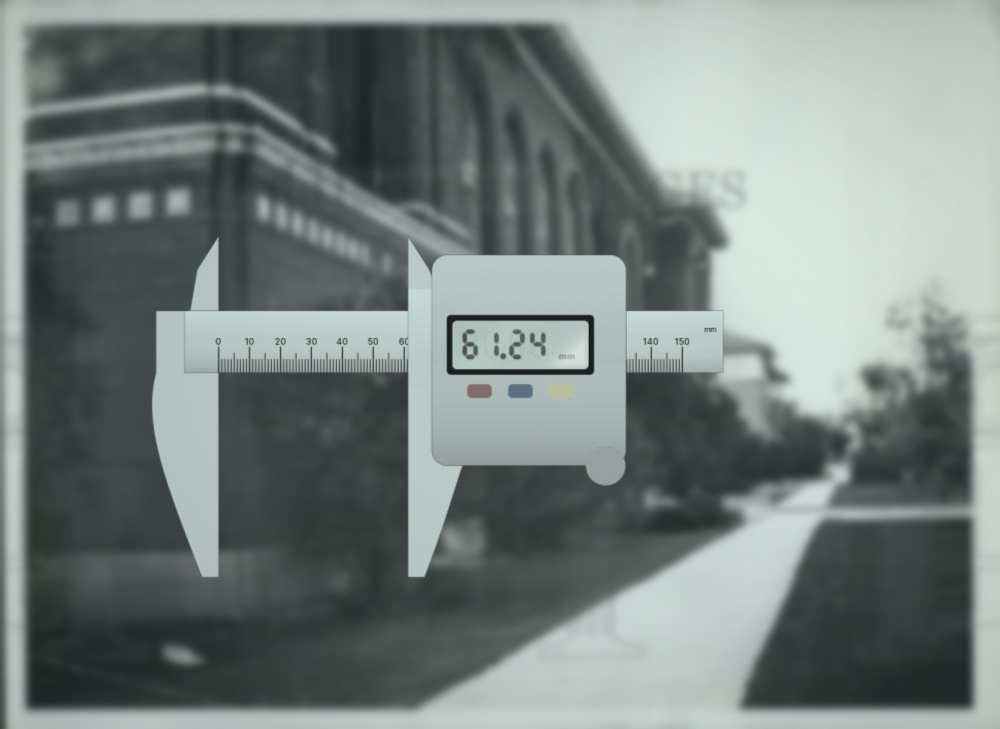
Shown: 61.24 mm
